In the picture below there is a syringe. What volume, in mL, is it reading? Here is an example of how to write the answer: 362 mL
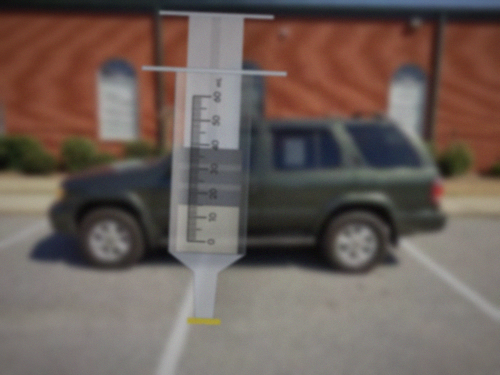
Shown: 15 mL
